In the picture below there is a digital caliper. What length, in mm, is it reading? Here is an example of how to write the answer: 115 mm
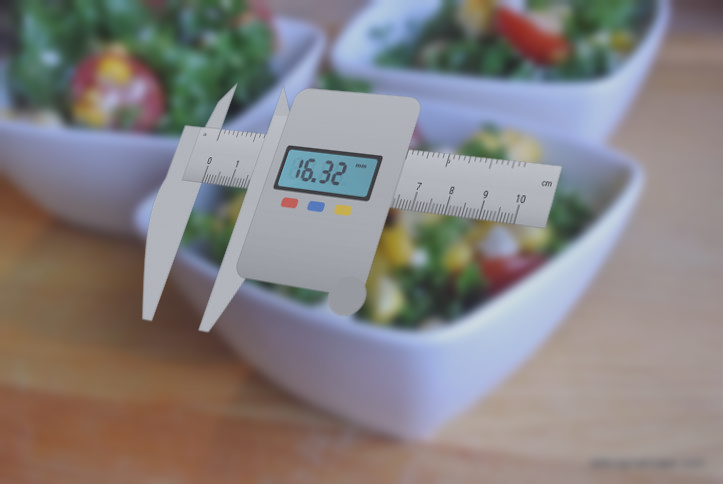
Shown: 16.32 mm
